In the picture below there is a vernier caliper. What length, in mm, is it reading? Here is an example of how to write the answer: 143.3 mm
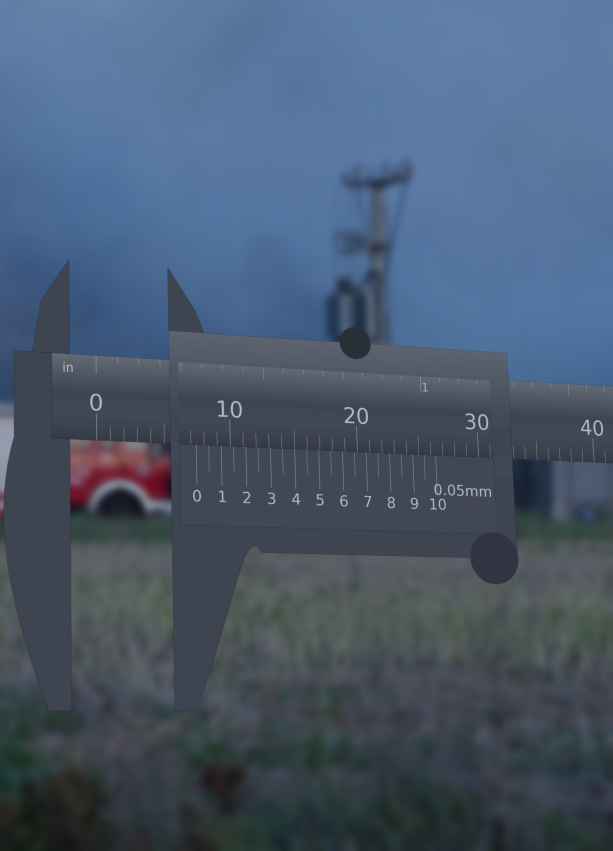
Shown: 7.4 mm
